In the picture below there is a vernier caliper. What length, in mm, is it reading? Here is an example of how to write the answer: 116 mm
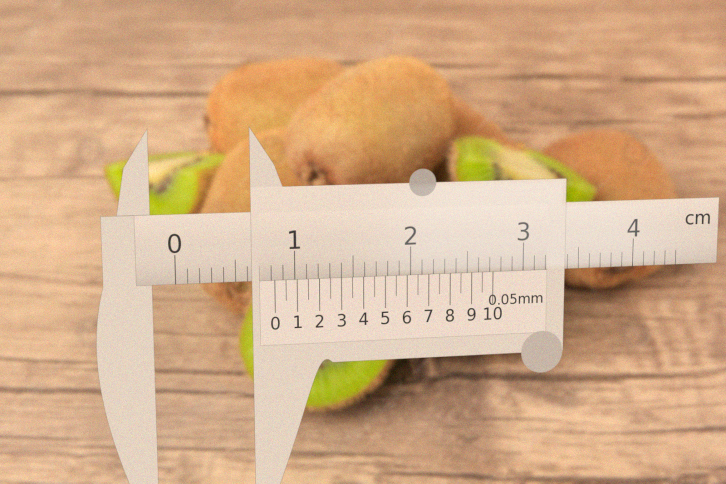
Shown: 8.3 mm
